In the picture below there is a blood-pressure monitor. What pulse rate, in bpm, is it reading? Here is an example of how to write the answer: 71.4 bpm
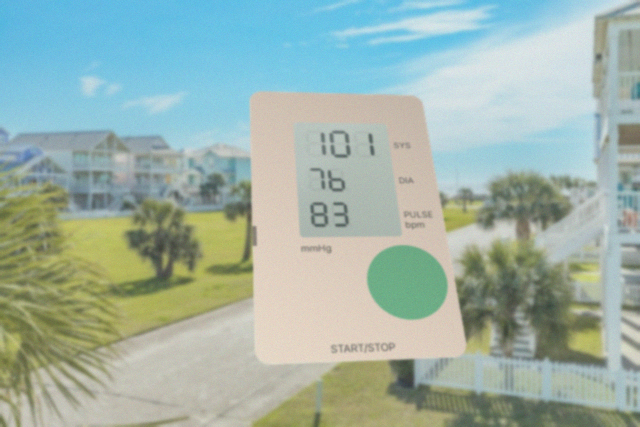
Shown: 83 bpm
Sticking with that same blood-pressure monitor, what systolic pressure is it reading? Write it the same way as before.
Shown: 101 mmHg
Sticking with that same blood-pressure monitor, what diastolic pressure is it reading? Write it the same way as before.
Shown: 76 mmHg
